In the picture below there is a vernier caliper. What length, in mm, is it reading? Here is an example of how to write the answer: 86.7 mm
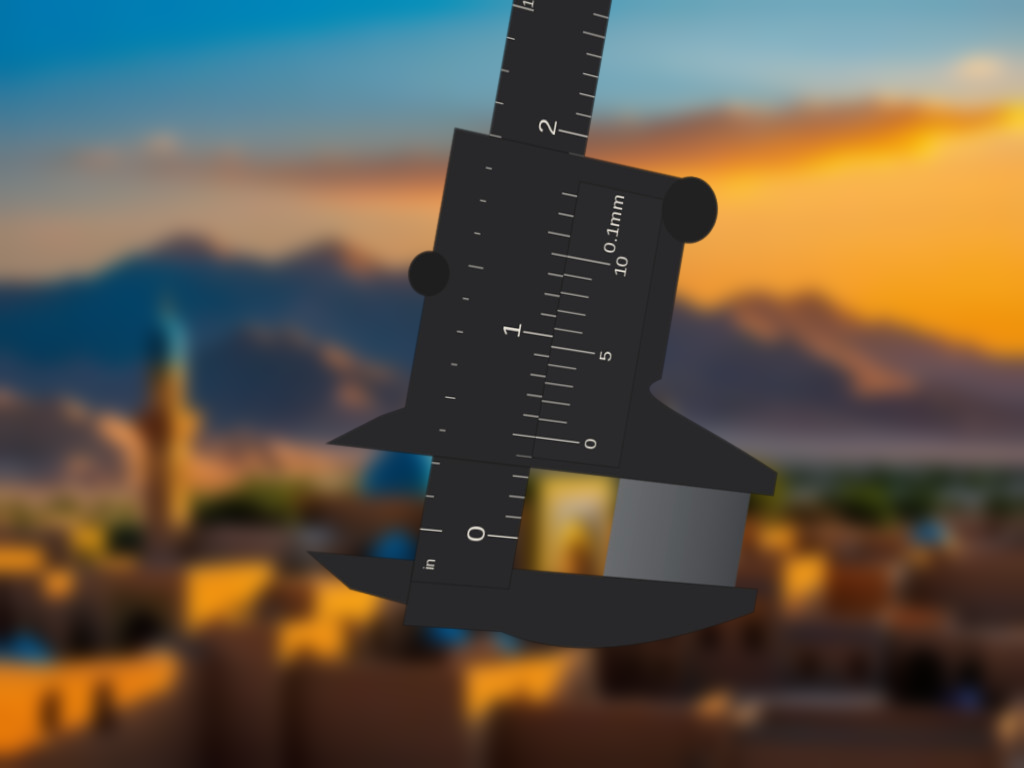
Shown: 5.0 mm
